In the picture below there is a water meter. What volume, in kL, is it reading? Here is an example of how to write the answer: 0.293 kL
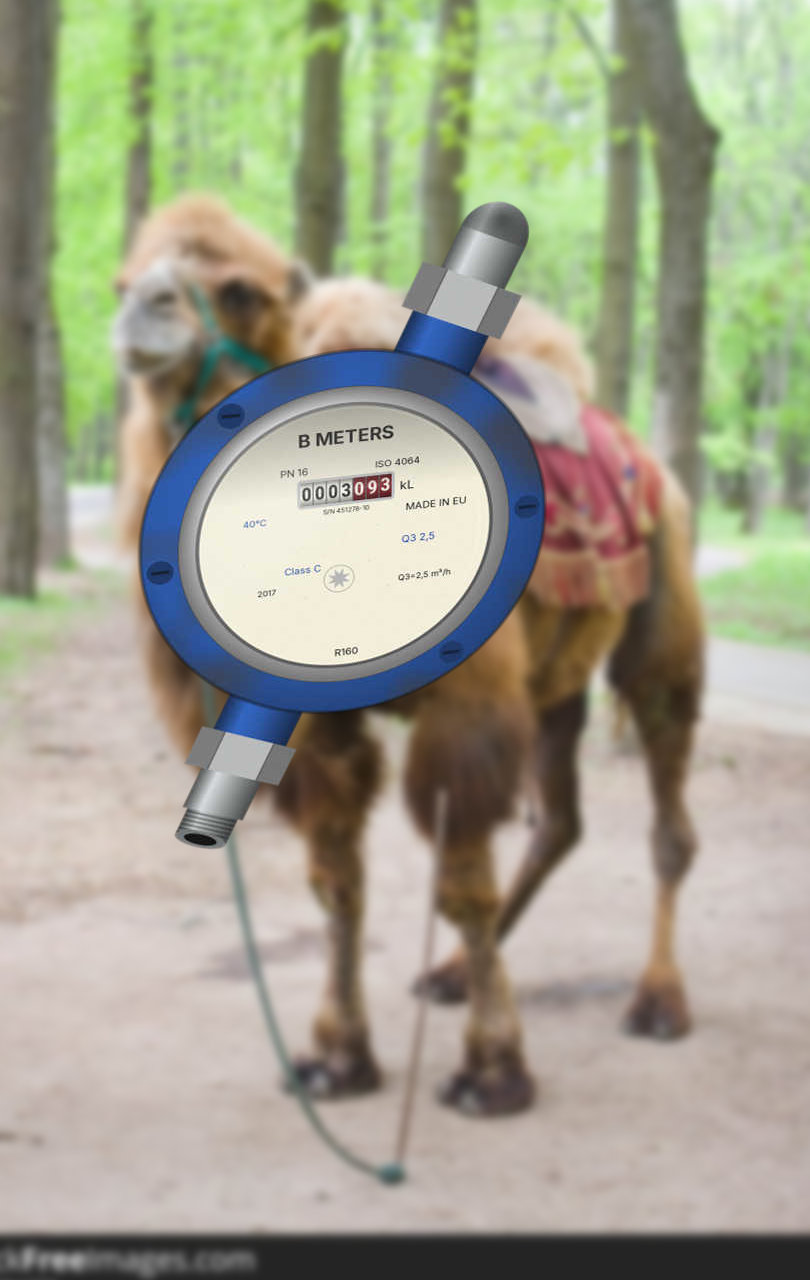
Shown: 3.093 kL
